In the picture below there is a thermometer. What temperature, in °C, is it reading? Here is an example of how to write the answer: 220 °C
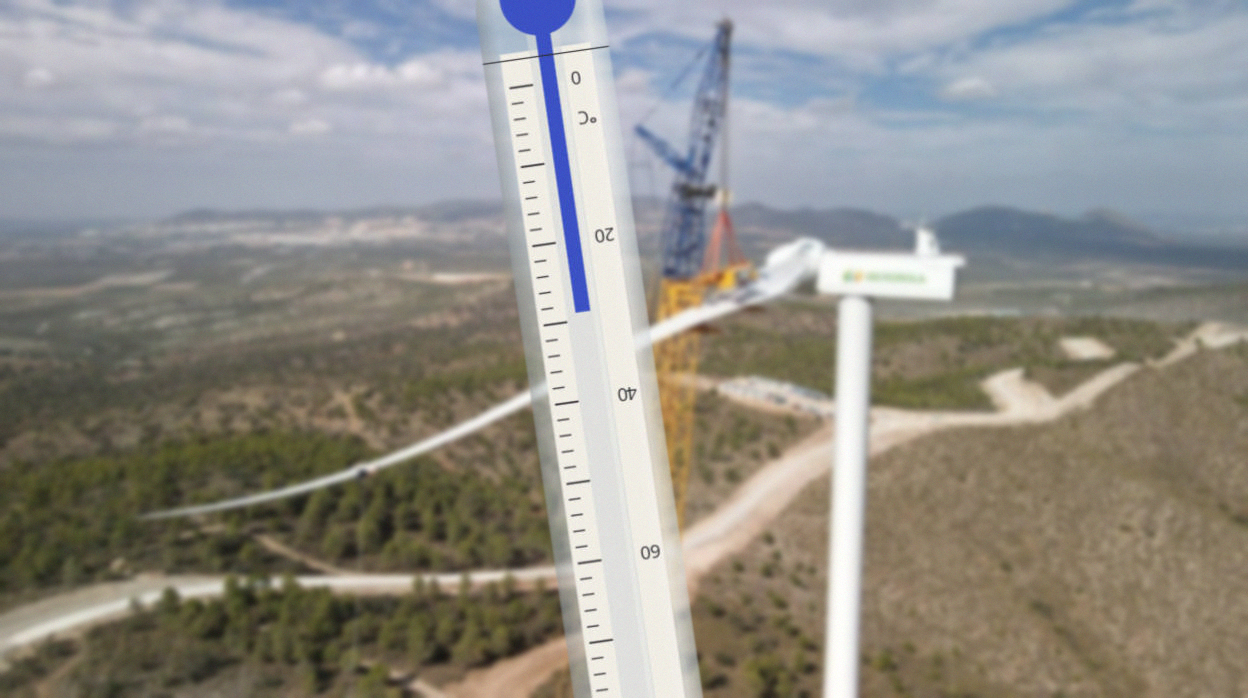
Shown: 29 °C
